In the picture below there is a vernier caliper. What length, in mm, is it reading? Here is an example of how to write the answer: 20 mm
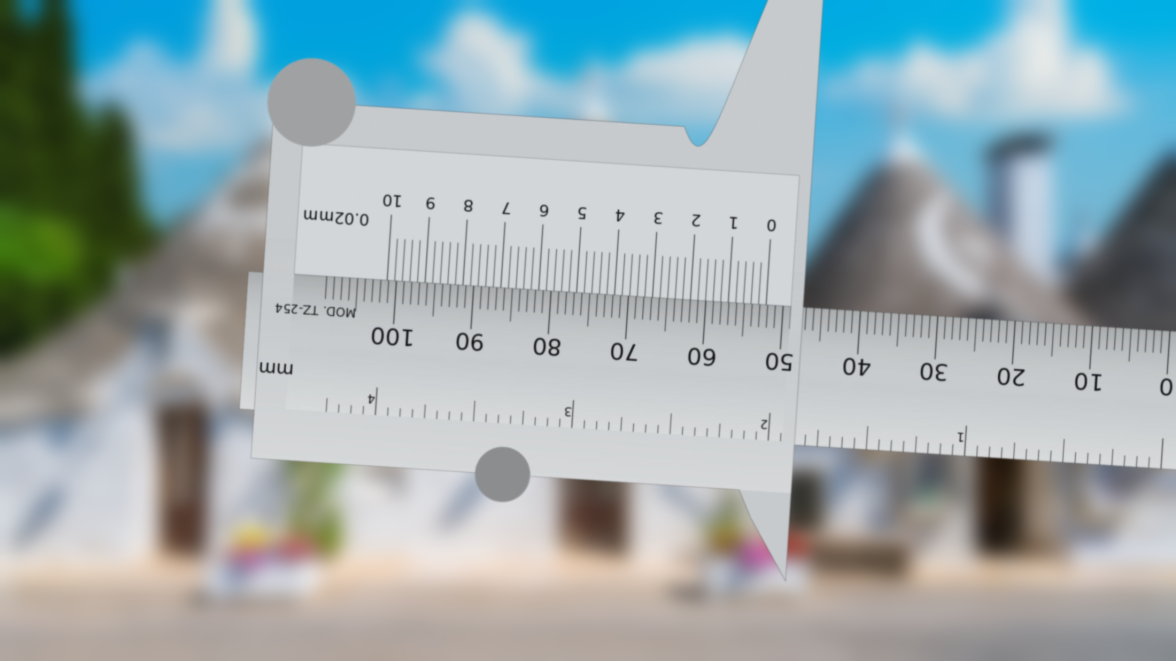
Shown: 52.2 mm
